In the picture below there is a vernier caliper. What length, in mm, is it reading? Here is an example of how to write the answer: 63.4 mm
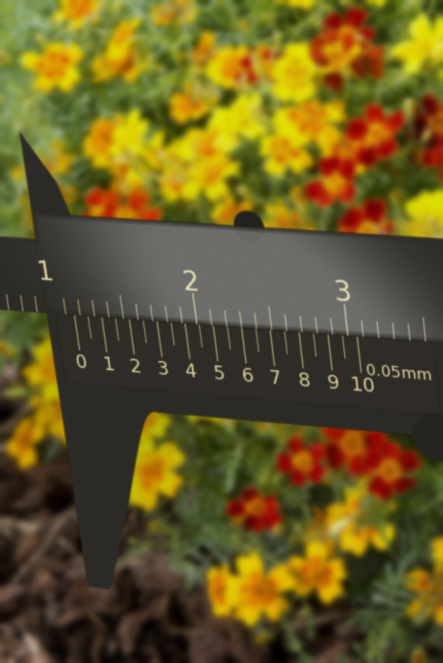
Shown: 11.6 mm
